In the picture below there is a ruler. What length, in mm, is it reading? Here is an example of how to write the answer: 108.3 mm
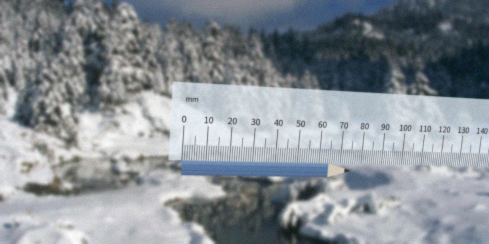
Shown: 75 mm
